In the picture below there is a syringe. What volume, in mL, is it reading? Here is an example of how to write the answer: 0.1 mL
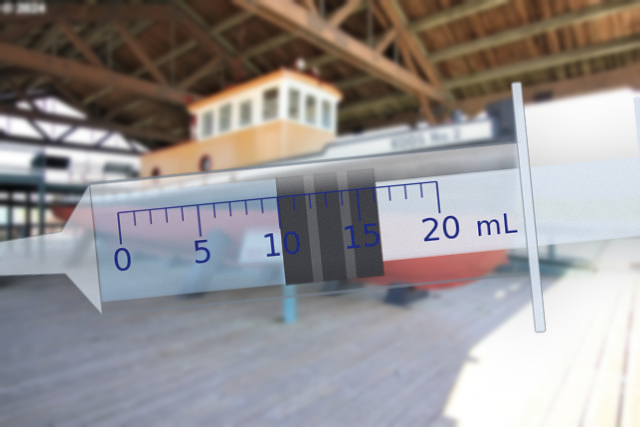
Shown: 10 mL
